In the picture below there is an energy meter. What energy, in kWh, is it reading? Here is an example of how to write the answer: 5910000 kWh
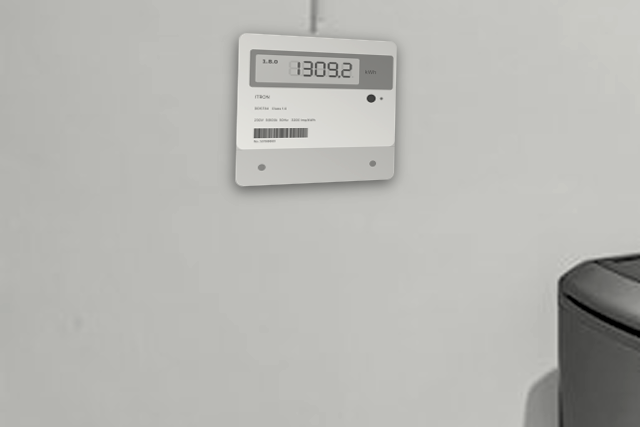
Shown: 1309.2 kWh
